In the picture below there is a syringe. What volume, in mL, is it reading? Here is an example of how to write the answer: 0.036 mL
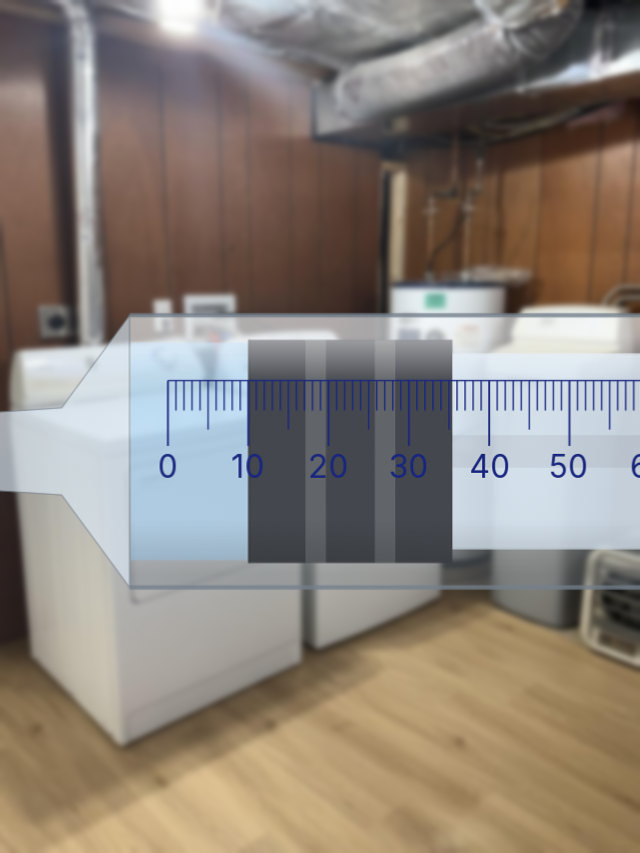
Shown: 10 mL
